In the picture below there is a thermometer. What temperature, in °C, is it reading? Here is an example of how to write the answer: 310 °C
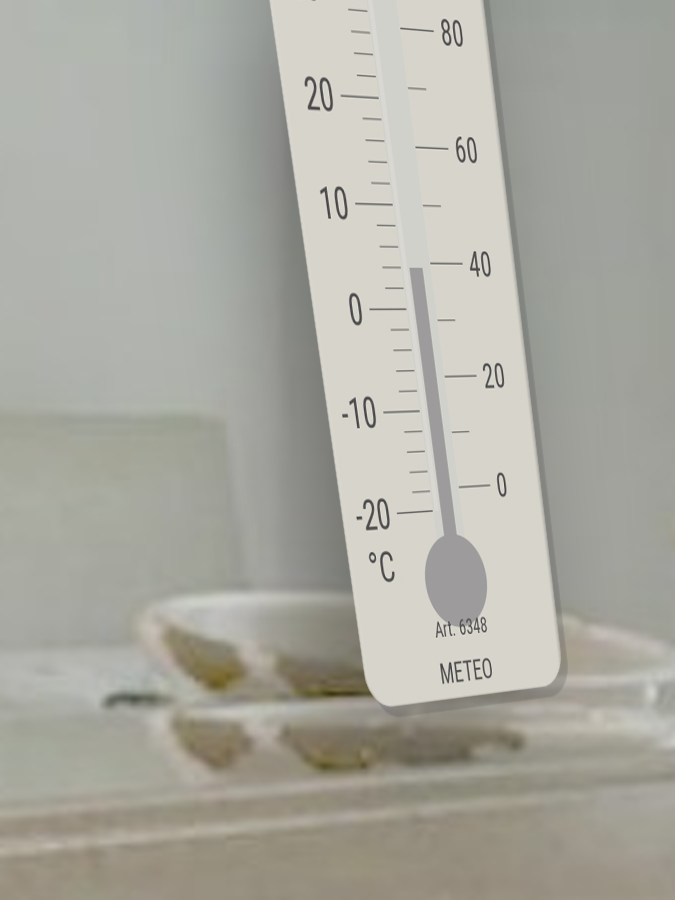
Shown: 4 °C
